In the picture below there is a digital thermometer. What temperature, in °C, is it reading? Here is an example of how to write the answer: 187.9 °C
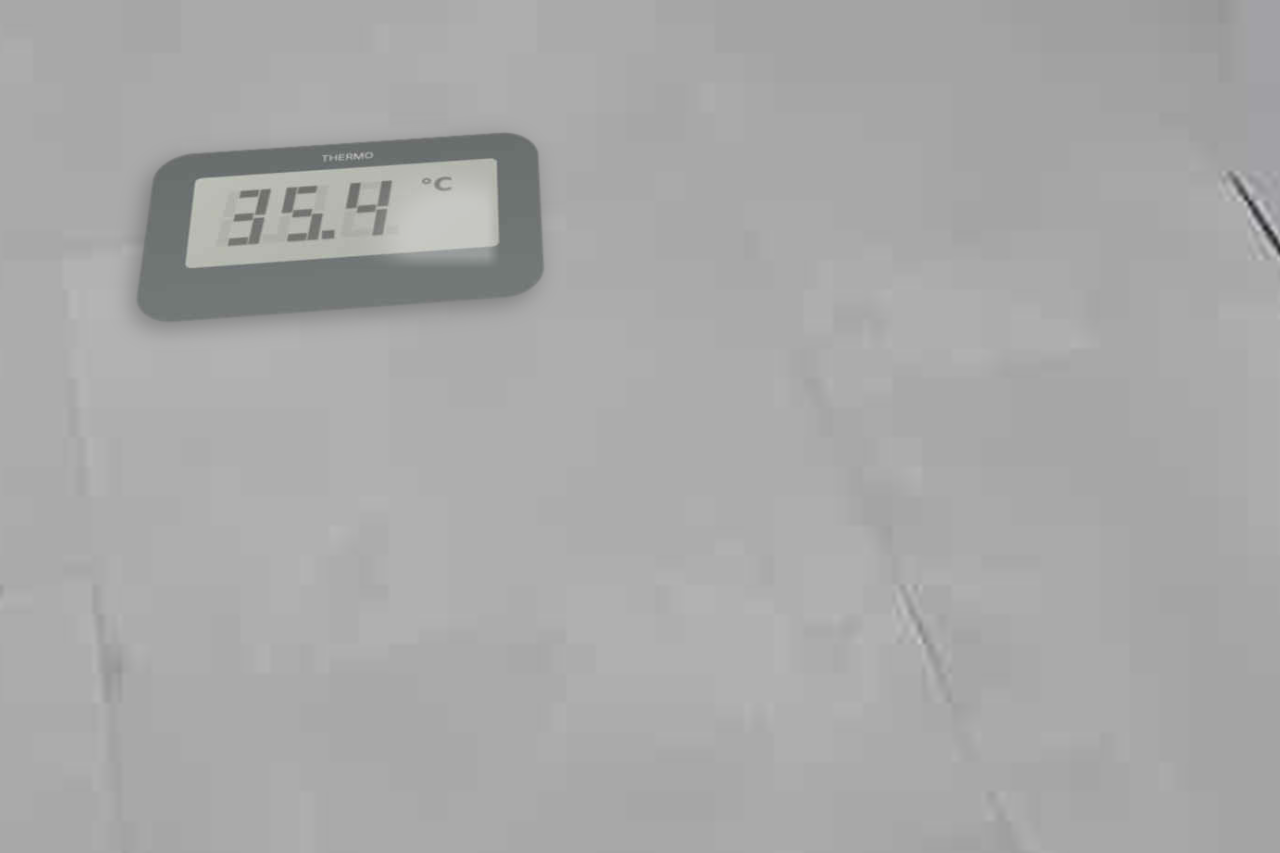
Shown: 35.4 °C
